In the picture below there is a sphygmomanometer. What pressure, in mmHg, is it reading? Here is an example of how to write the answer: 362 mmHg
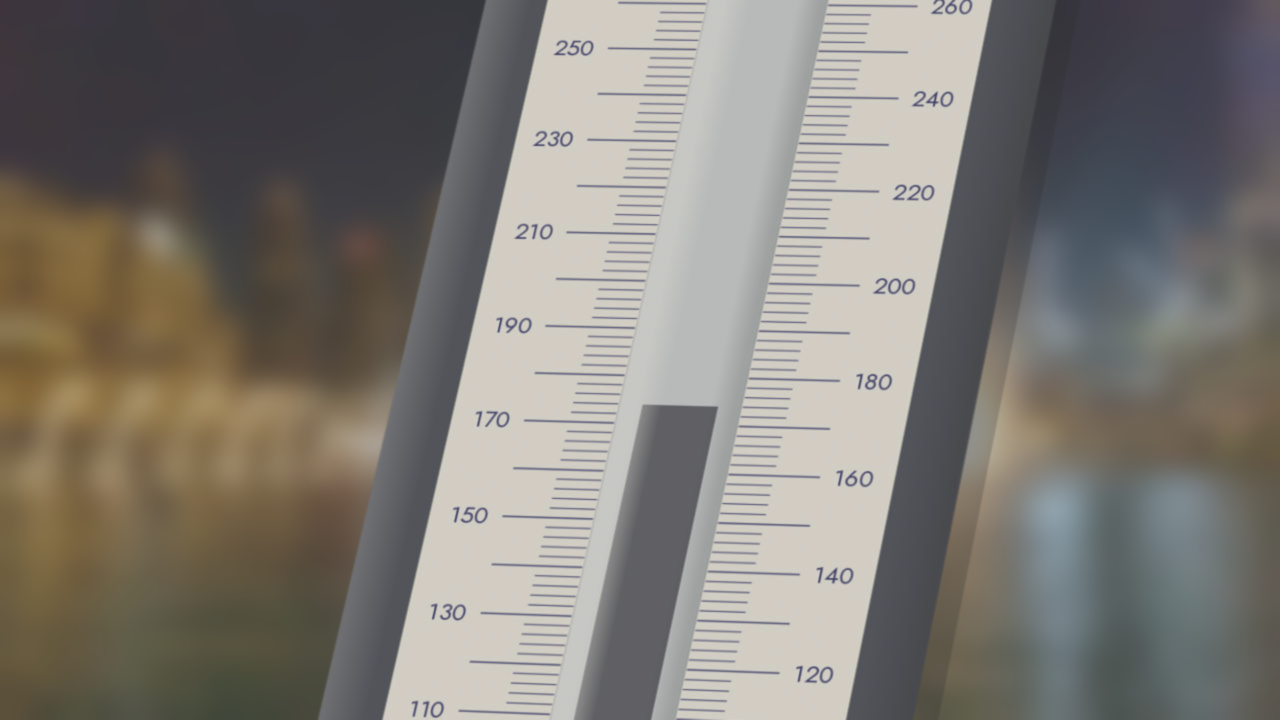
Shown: 174 mmHg
